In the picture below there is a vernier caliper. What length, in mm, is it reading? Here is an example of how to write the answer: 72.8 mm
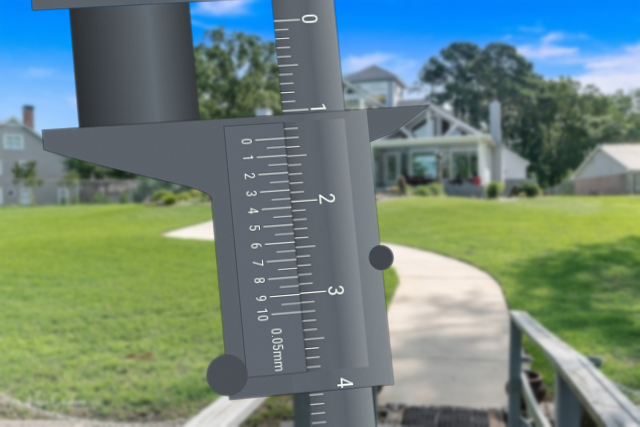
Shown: 13.0 mm
